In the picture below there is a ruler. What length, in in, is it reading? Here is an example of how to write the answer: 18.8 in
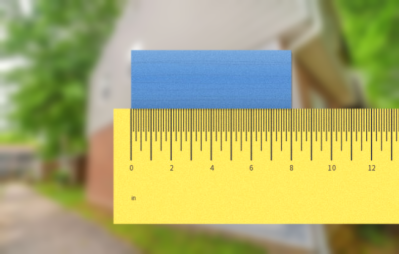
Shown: 8 in
